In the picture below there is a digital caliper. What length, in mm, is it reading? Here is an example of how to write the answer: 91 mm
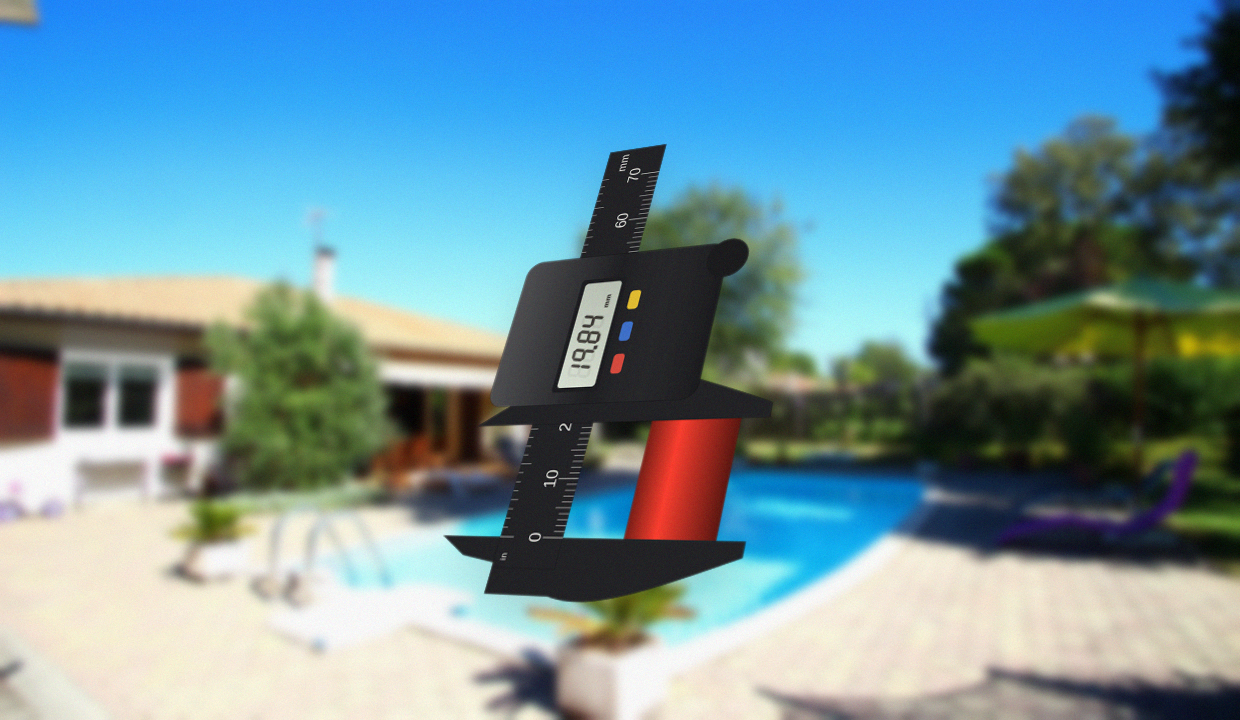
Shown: 19.84 mm
